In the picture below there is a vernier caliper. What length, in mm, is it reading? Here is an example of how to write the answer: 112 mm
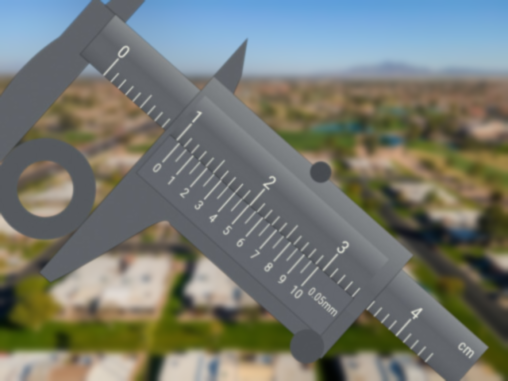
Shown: 10.4 mm
